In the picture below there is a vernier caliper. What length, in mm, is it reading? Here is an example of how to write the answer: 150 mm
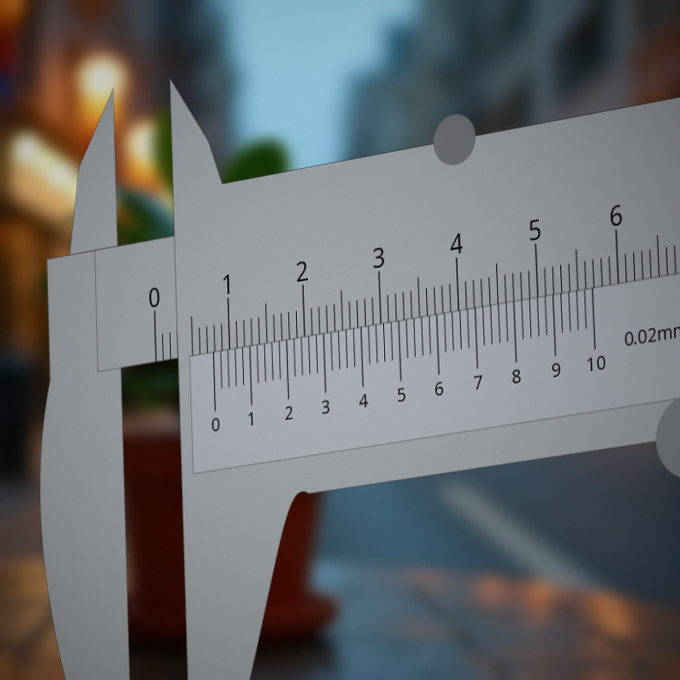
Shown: 7.8 mm
